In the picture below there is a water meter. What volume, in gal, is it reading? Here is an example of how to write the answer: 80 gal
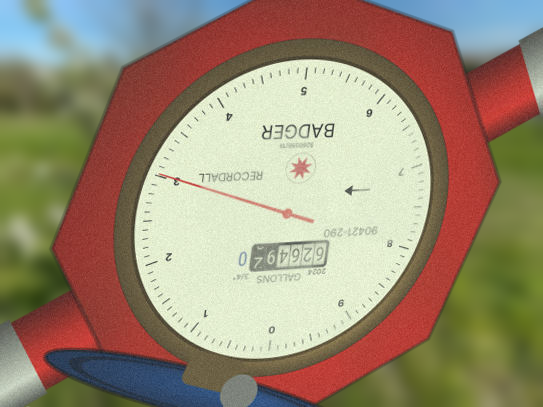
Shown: 6264923.0 gal
